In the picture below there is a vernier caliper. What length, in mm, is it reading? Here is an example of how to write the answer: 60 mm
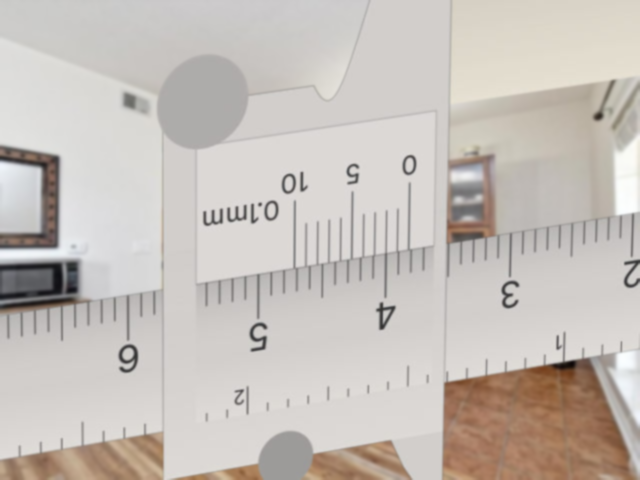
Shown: 38.2 mm
